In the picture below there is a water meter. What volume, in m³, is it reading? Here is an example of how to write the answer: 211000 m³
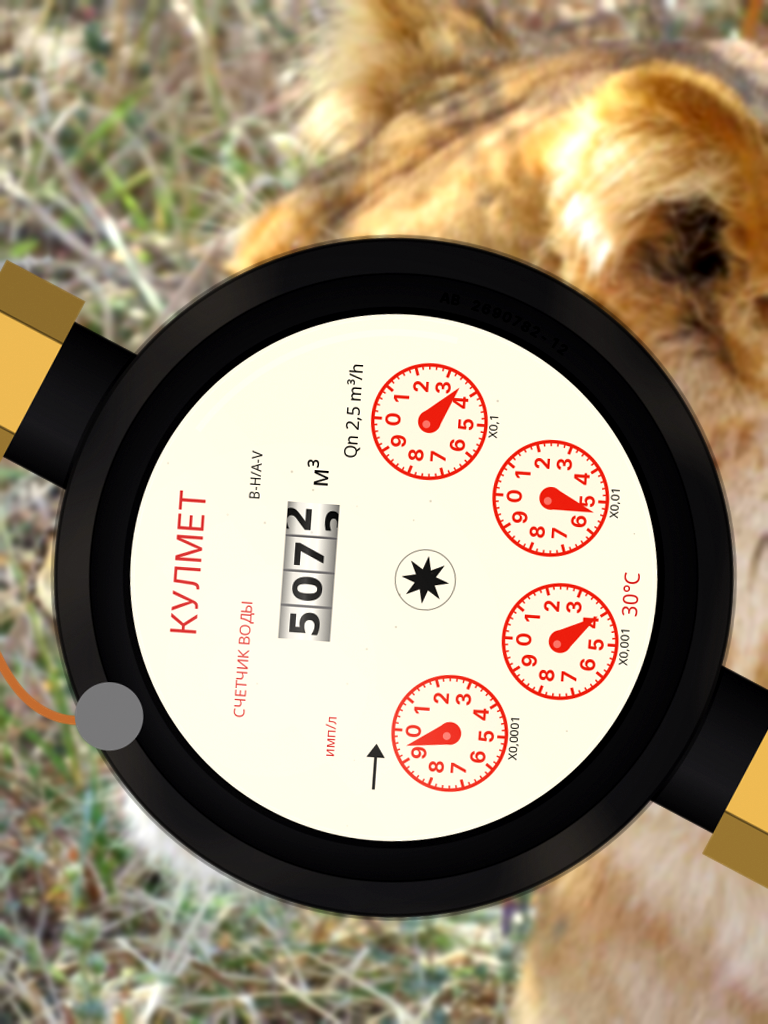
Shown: 5072.3539 m³
